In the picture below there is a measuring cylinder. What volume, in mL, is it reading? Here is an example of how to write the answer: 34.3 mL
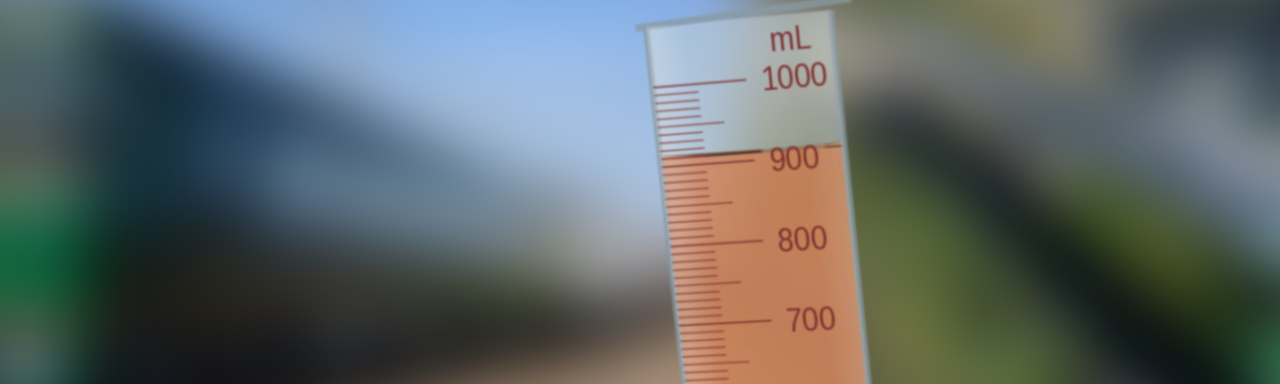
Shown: 910 mL
